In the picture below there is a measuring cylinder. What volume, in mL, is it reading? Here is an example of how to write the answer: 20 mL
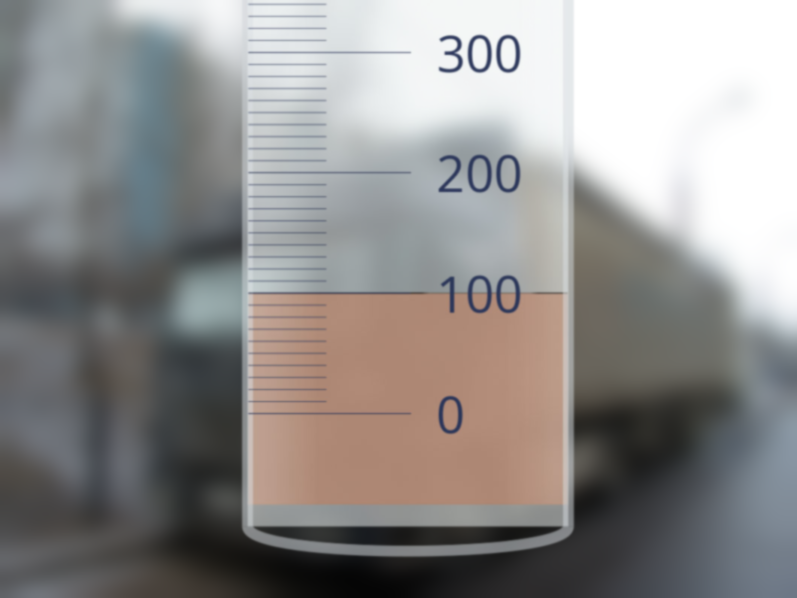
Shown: 100 mL
